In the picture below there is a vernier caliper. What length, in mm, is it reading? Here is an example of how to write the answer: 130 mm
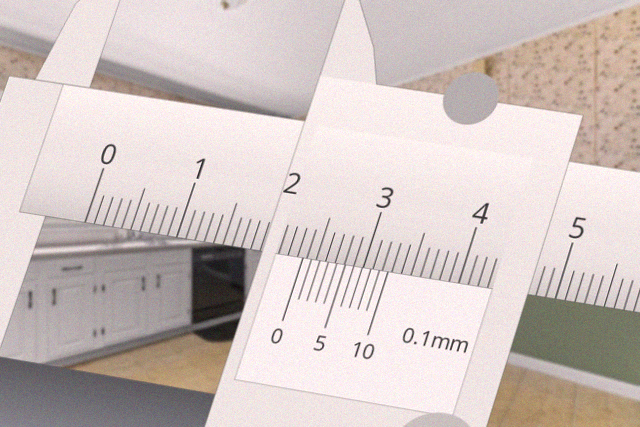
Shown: 23.6 mm
